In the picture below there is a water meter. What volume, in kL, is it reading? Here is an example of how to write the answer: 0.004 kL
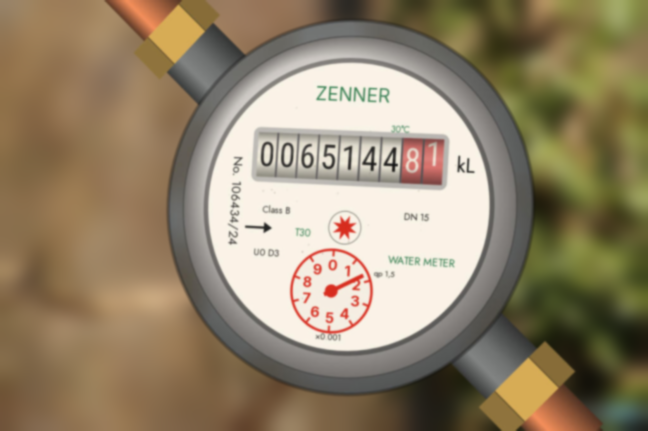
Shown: 65144.811 kL
